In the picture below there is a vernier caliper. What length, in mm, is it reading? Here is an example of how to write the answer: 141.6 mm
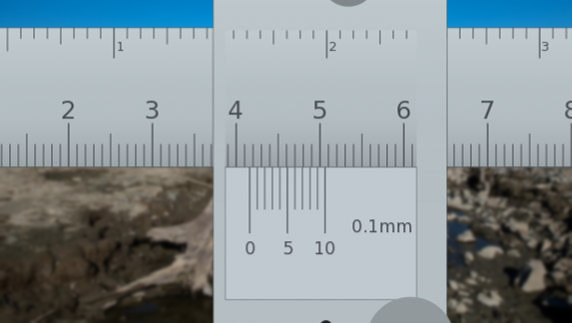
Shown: 41.6 mm
